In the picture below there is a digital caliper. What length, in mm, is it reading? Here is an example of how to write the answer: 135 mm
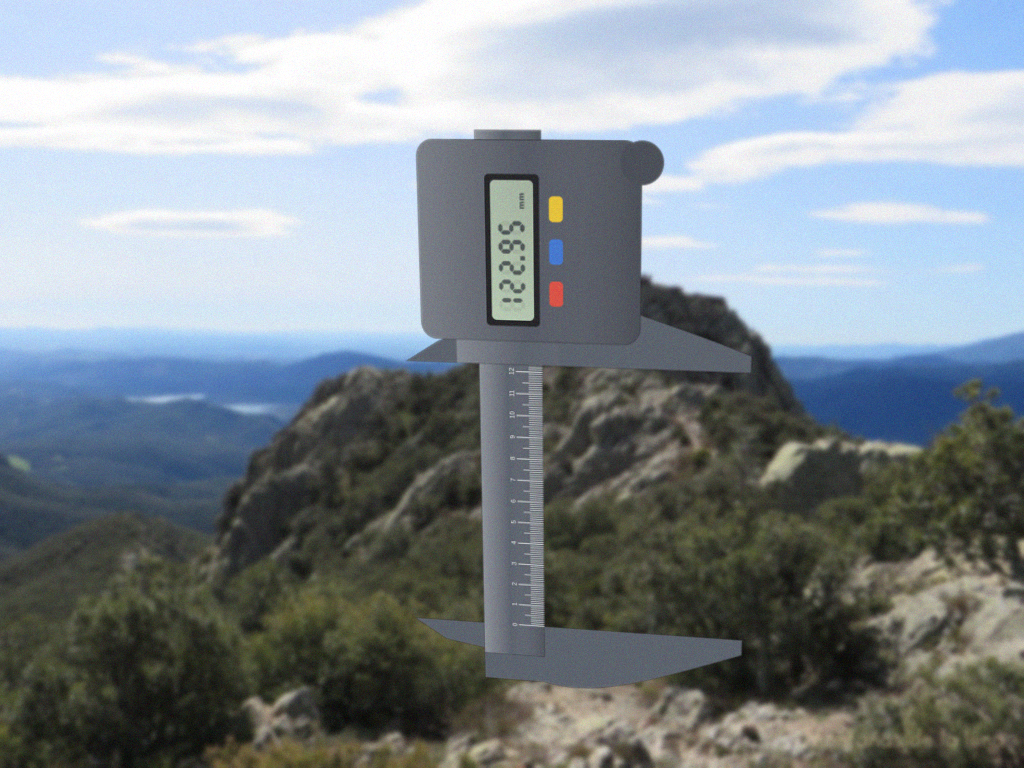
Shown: 122.95 mm
